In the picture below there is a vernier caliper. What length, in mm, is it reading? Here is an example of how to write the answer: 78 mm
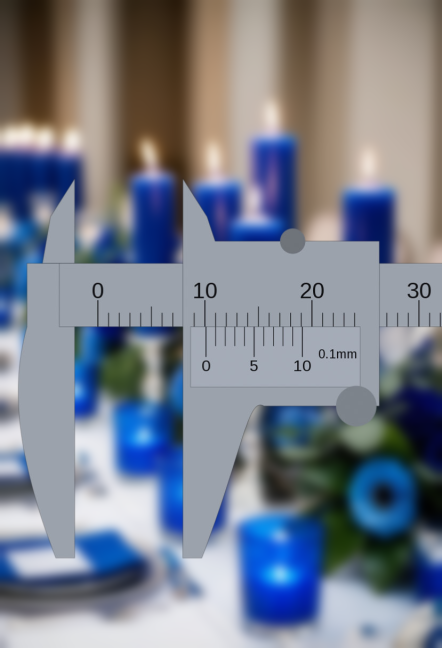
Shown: 10.1 mm
